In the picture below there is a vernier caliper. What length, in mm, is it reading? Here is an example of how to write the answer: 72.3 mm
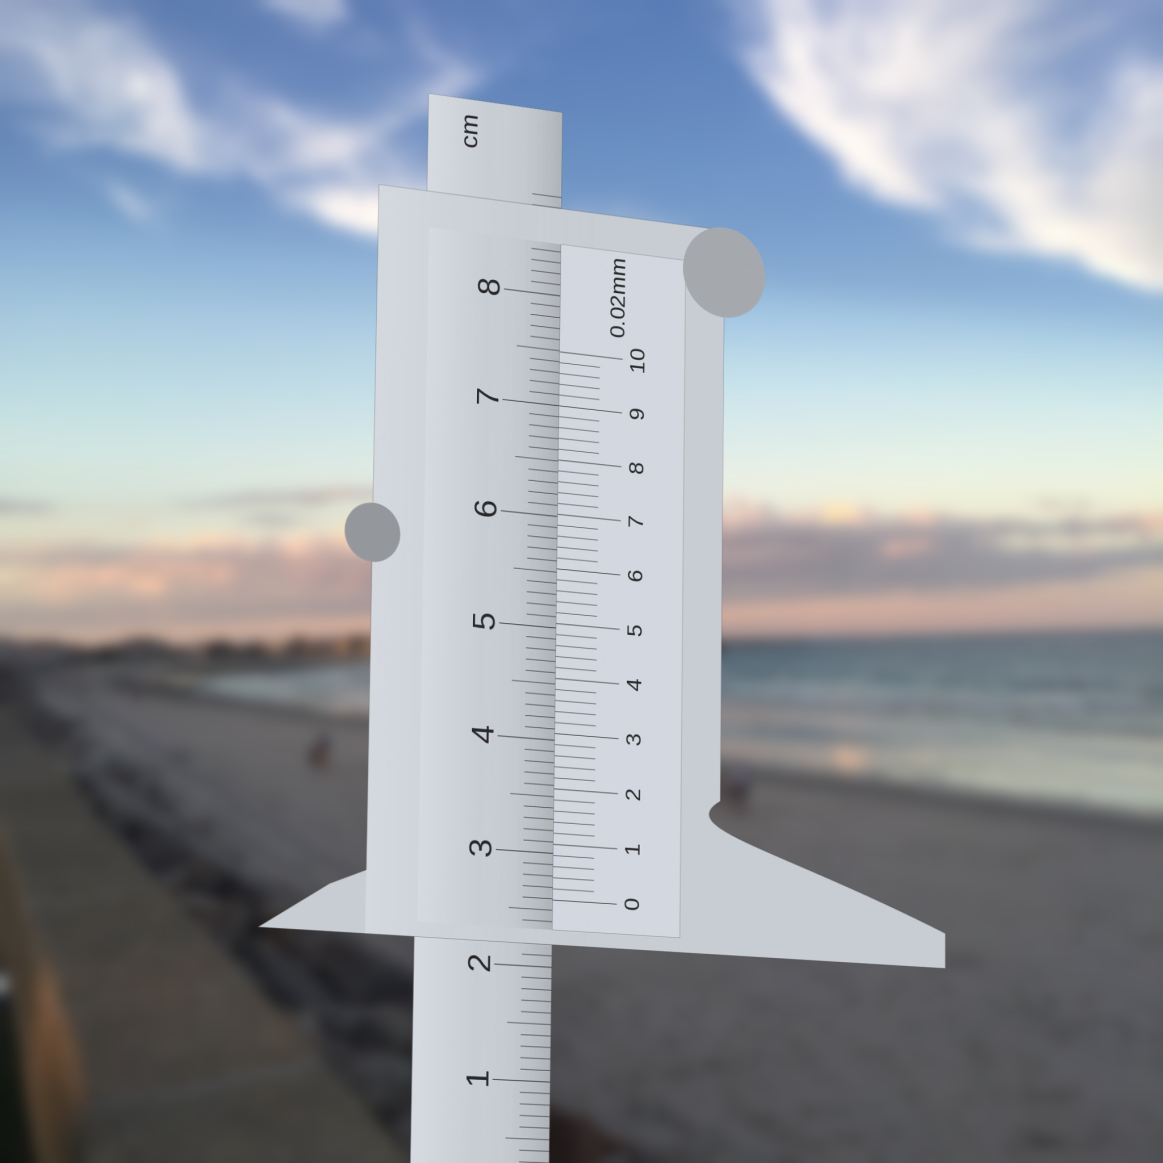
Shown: 25.9 mm
